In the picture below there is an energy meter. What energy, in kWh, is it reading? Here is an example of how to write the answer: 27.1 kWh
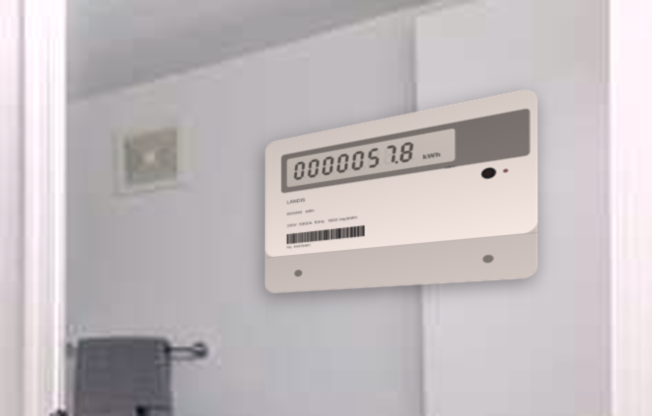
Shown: 57.8 kWh
